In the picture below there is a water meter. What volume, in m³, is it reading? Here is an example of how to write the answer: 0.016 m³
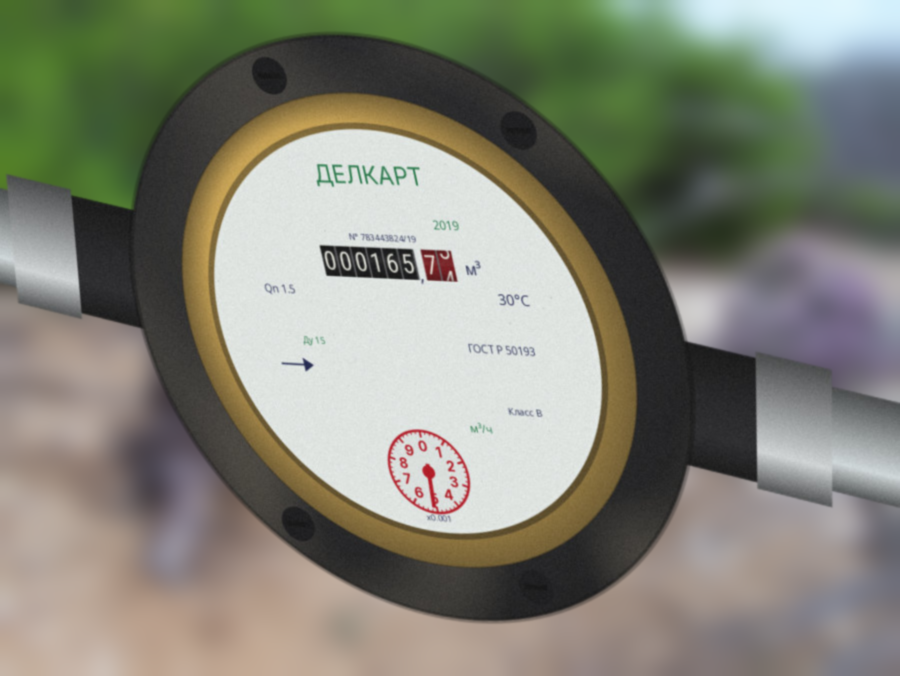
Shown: 165.735 m³
